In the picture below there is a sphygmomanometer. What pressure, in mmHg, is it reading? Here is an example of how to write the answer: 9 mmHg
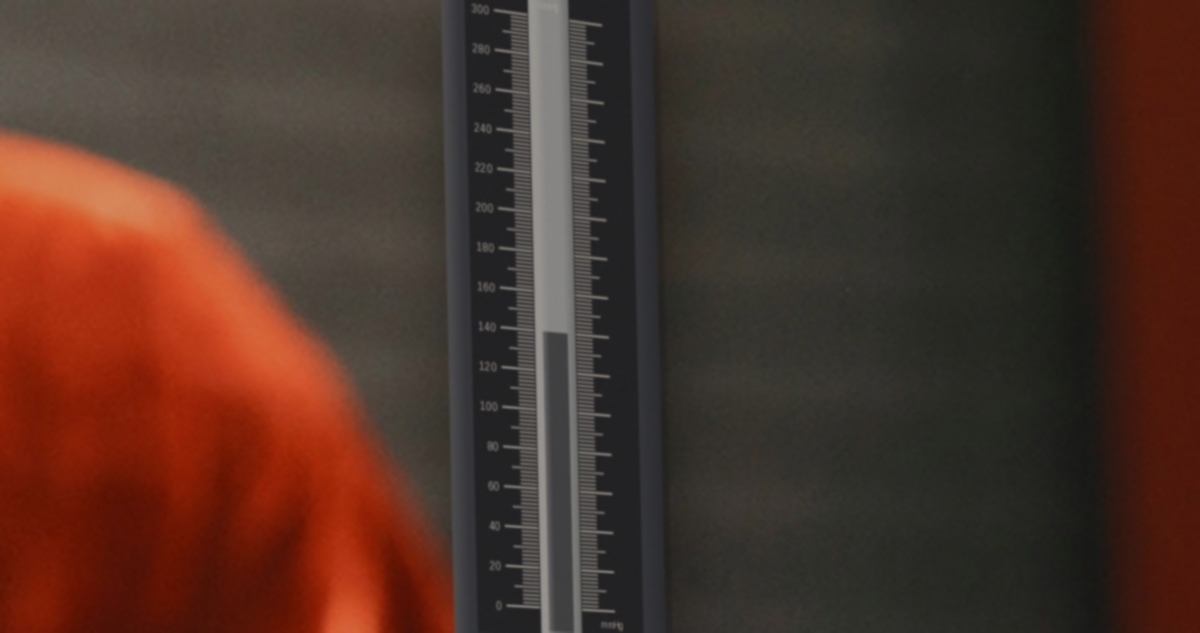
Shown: 140 mmHg
